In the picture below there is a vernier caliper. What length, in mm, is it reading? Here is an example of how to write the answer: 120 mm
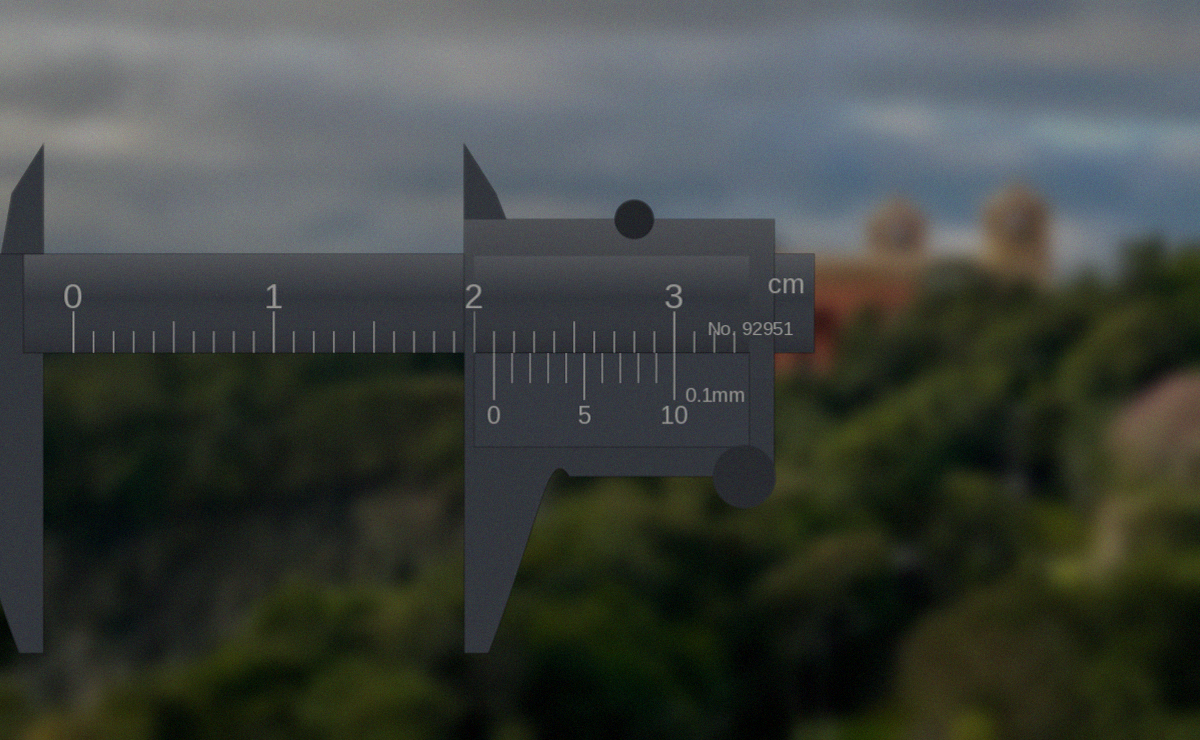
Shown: 21.0 mm
